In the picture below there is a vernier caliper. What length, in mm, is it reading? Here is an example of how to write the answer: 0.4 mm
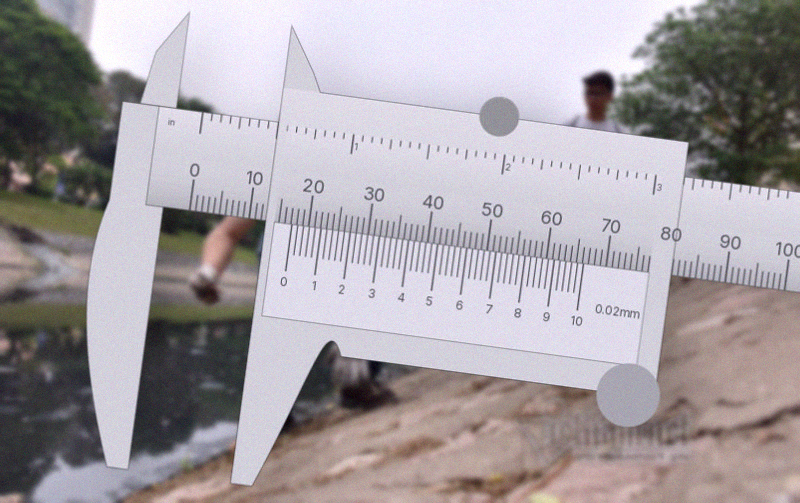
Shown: 17.2 mm
